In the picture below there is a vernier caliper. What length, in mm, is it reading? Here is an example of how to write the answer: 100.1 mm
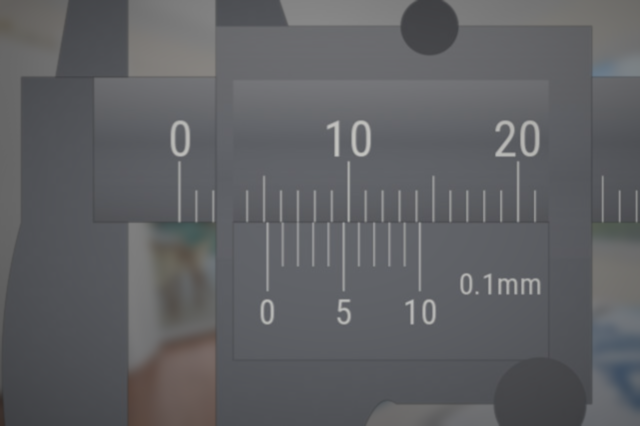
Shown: 5.2 mm
